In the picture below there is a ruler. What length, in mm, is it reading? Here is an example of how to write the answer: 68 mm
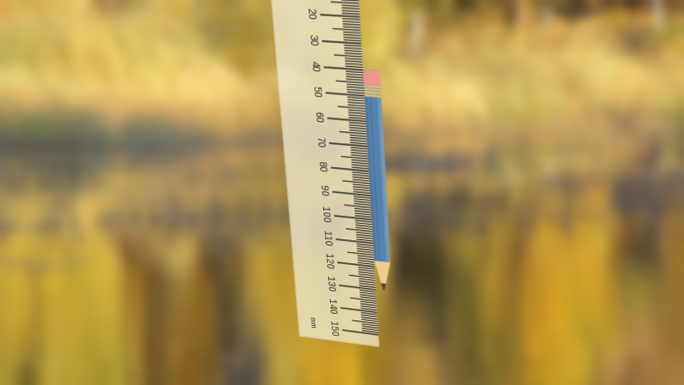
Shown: 90 mm
